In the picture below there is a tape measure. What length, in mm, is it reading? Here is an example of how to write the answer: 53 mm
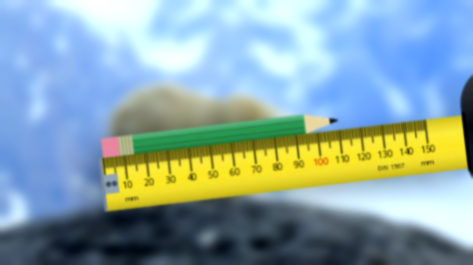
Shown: 110 mm
